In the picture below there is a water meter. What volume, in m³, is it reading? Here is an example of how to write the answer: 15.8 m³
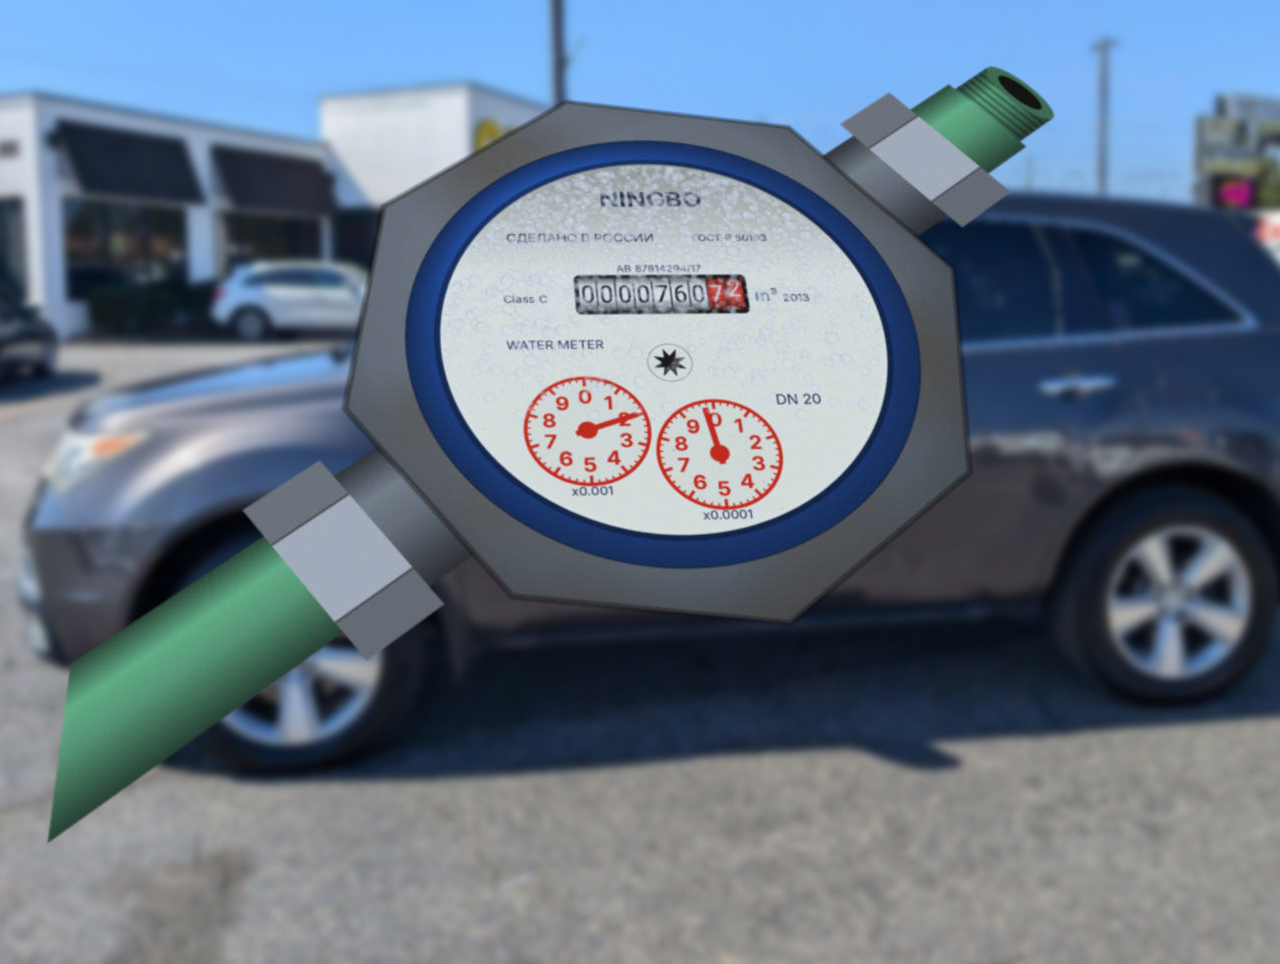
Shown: 760.7219 m³
